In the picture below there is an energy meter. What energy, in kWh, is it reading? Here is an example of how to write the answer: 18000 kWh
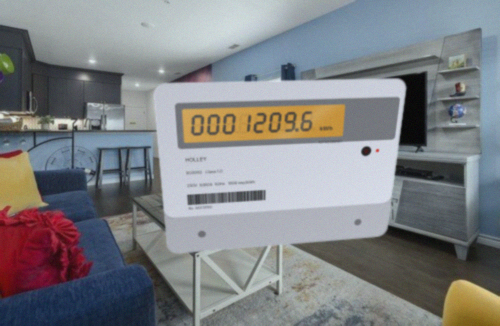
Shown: 1209.6 kWh
